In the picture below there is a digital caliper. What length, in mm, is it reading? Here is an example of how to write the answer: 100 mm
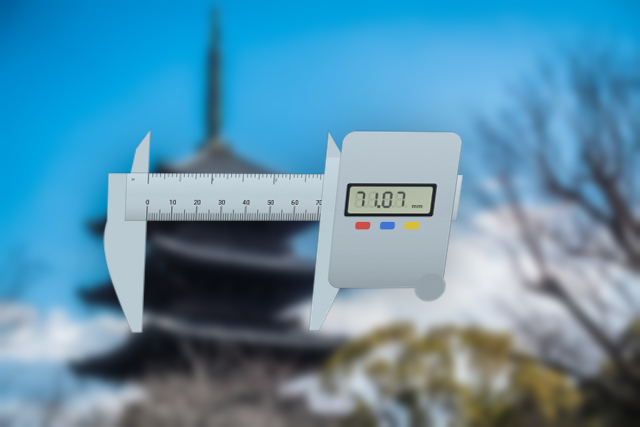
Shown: 71.07 mm
